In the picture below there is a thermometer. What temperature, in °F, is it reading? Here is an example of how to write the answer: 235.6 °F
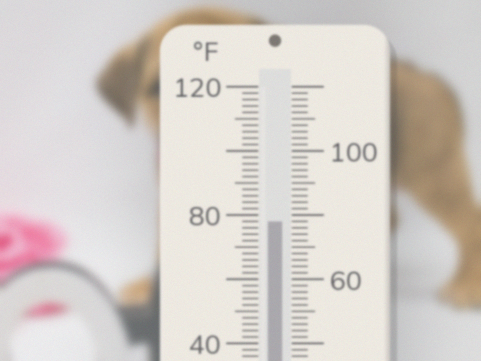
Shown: 78 °F
